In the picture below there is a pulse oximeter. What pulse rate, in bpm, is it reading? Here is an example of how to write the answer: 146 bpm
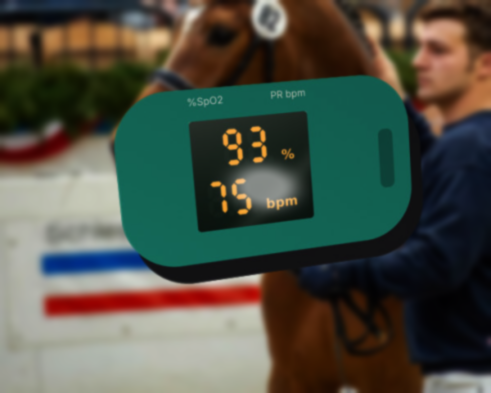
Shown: 75 bpm
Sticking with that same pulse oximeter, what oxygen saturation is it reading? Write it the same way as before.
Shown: 93 %
